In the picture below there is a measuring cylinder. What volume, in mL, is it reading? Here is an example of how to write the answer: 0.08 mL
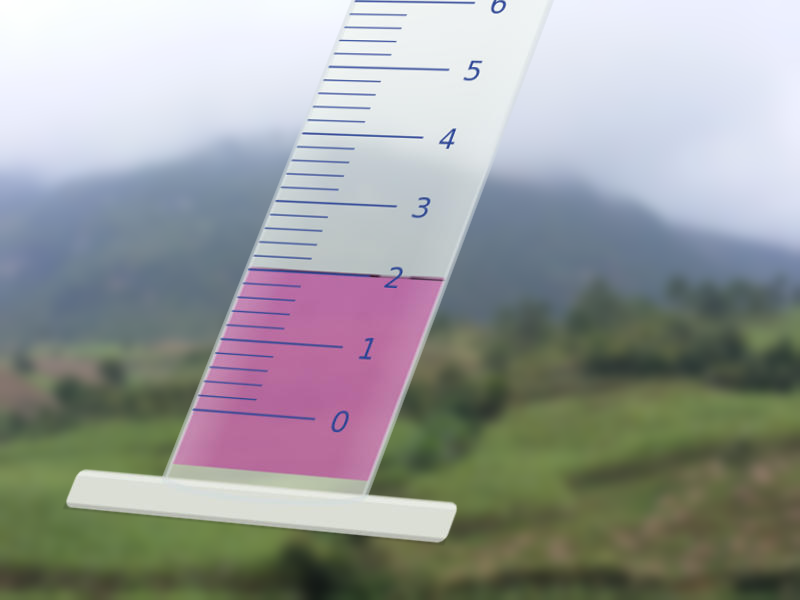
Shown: 2 mL
